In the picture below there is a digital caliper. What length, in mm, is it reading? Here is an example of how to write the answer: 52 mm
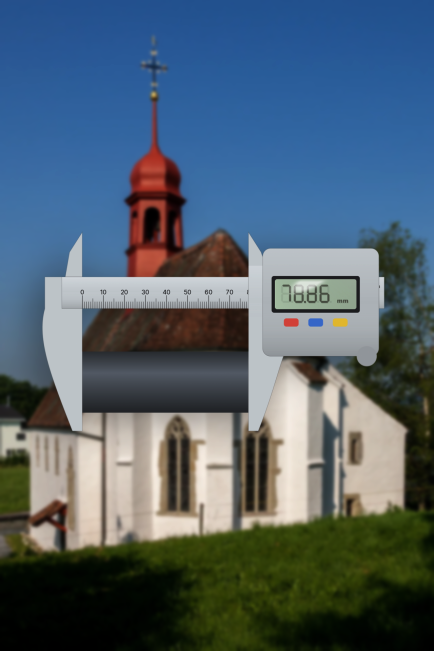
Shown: 78.86 mm
